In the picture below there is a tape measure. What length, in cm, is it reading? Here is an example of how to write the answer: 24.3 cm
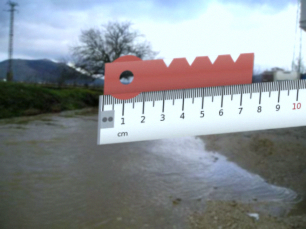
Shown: 7.5 cm
